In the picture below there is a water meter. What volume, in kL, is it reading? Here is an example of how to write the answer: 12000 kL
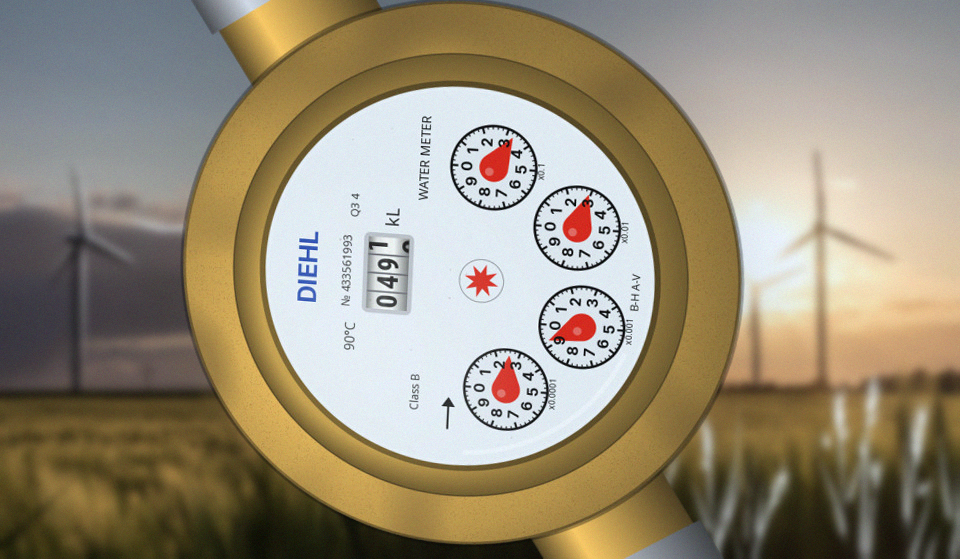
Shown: 491.3292 kL
